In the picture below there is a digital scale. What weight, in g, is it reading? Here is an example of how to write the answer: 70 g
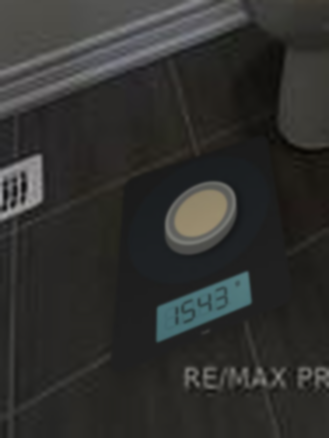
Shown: 1543 g
